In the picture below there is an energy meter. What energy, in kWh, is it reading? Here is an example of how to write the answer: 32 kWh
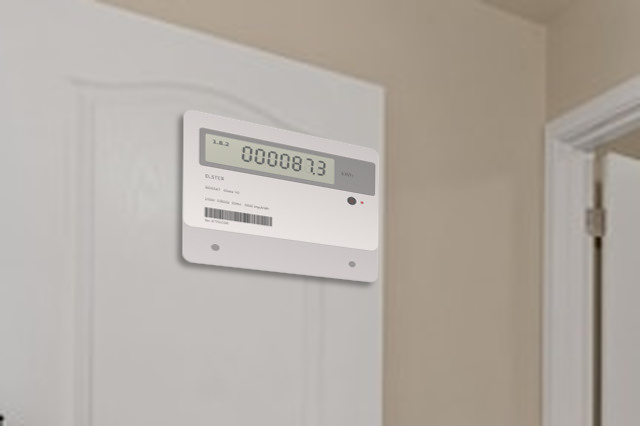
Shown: 87.3 kWh
